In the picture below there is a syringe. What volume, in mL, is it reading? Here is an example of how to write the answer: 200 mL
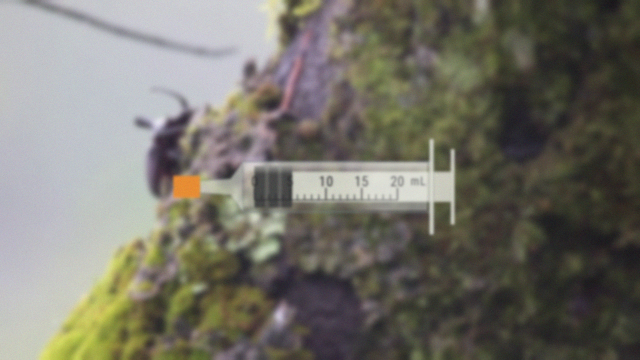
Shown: 0 mL
